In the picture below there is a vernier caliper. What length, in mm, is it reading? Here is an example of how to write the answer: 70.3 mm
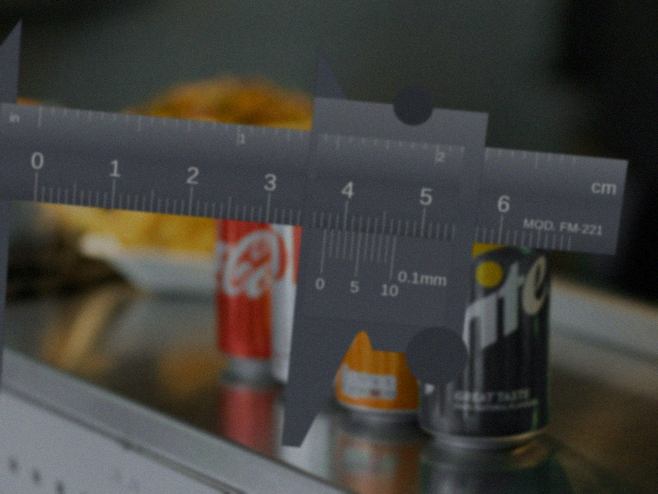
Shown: 37.6 mm
